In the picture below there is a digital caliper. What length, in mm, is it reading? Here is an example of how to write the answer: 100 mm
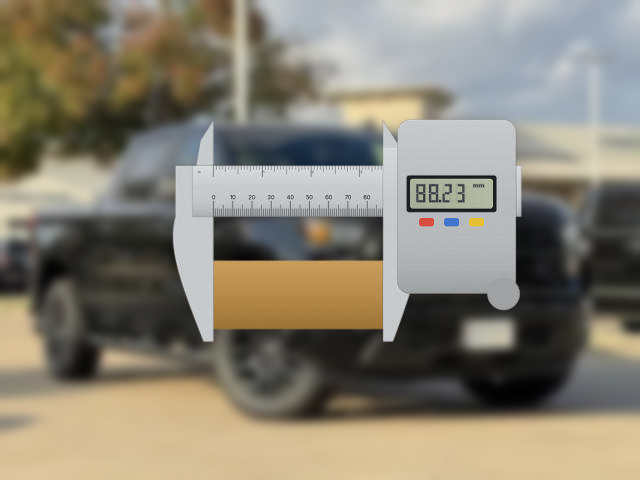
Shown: 88.23 mm
